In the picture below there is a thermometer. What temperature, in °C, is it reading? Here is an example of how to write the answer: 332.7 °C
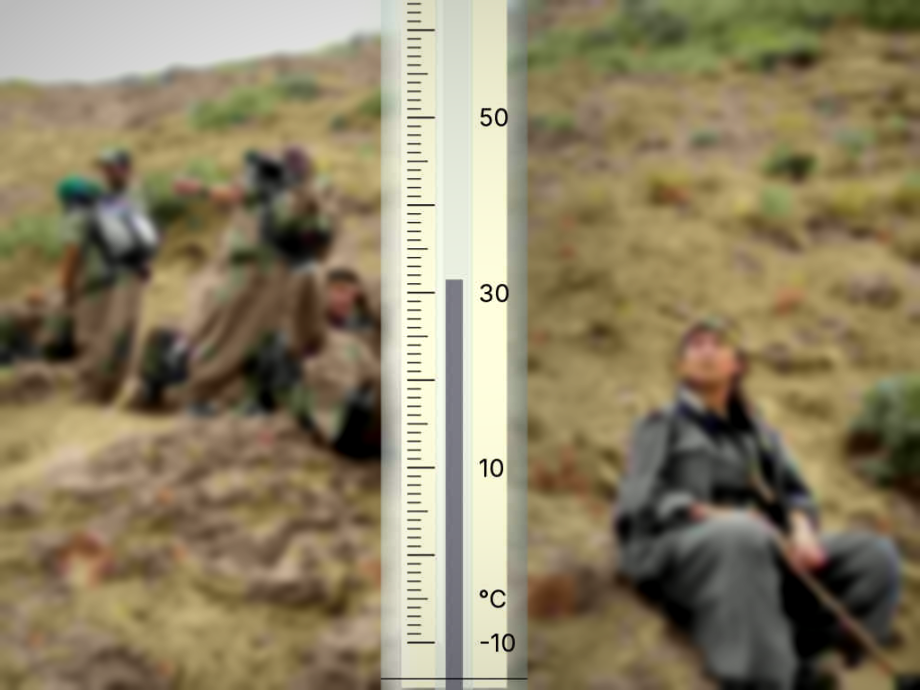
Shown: 31.5 °C
